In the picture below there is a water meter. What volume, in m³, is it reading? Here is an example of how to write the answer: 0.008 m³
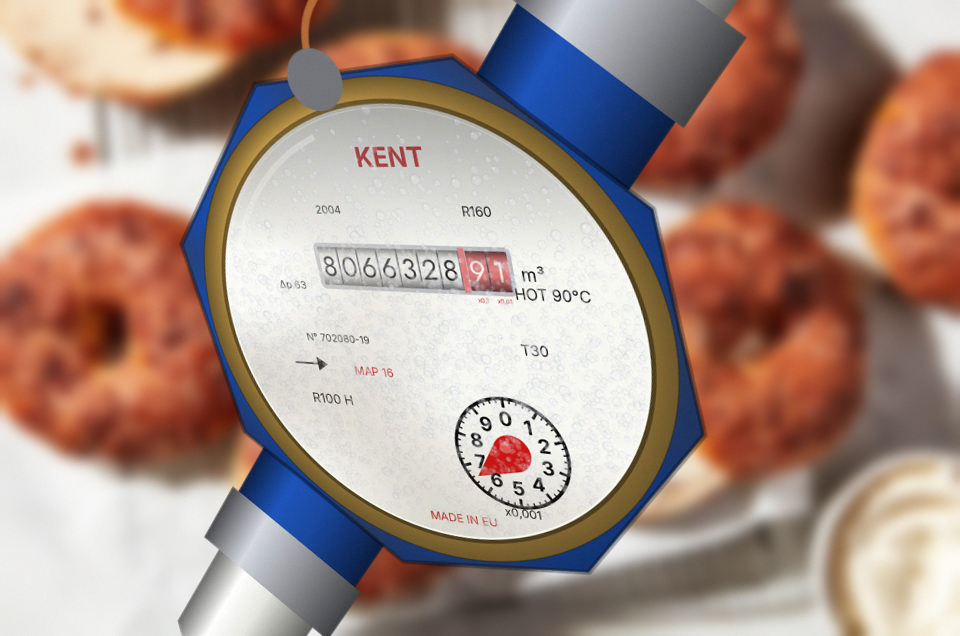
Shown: 8066328.916 m³
